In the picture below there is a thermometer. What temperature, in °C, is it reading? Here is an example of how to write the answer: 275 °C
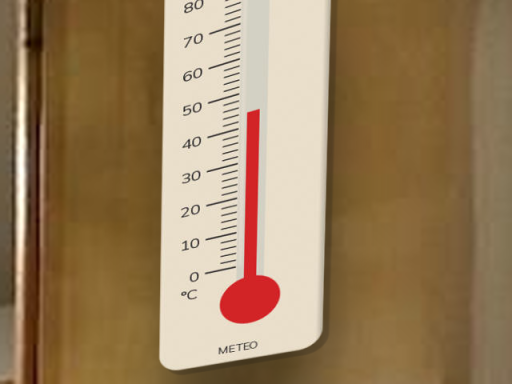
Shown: 44 °C
